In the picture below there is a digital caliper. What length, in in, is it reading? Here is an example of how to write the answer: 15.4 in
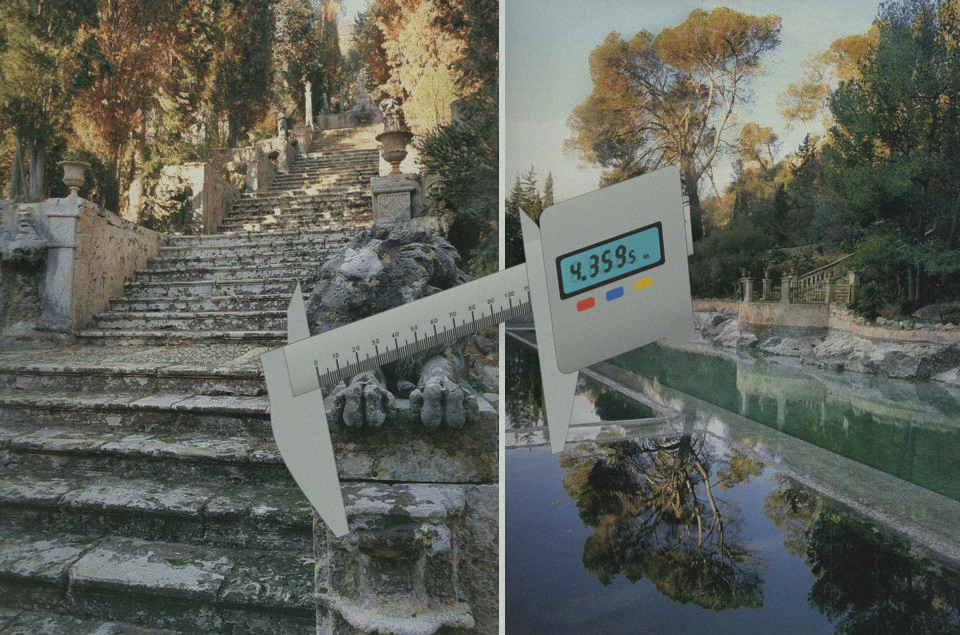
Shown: 4.3595 in
